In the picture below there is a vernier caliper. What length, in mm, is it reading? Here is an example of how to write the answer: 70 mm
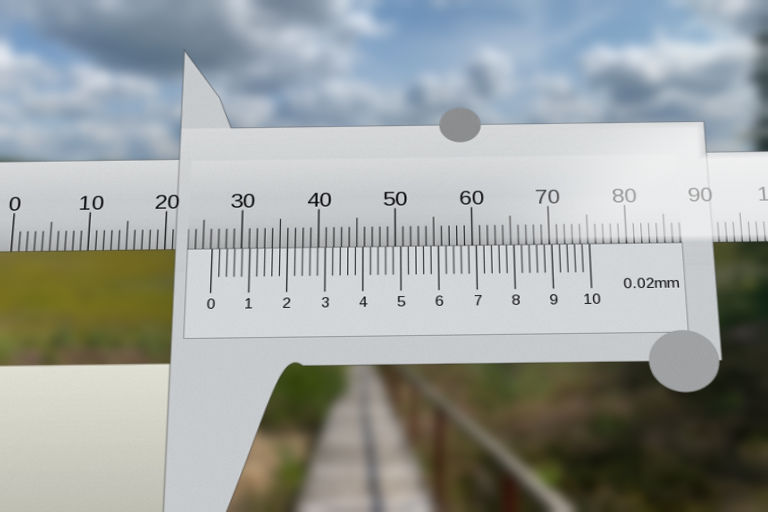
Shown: 26.2 mm
